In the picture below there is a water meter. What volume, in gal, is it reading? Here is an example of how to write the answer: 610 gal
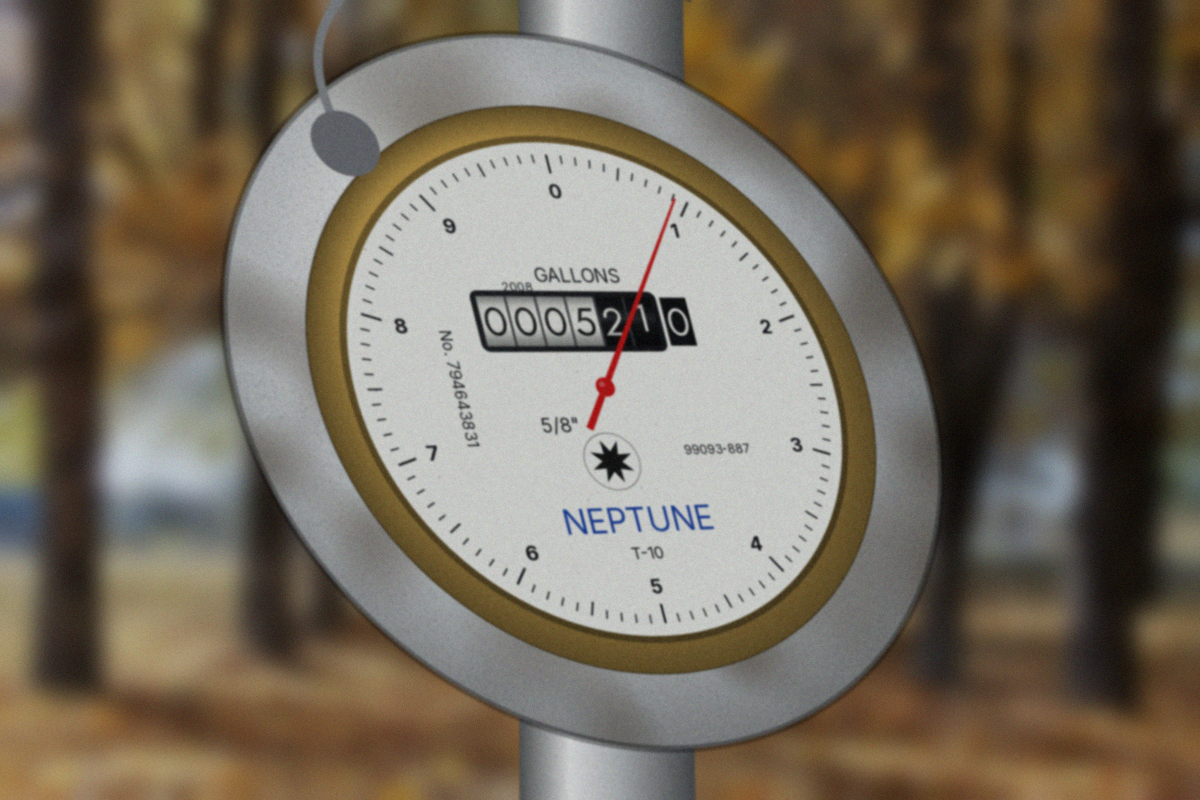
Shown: 5210.9 gal
